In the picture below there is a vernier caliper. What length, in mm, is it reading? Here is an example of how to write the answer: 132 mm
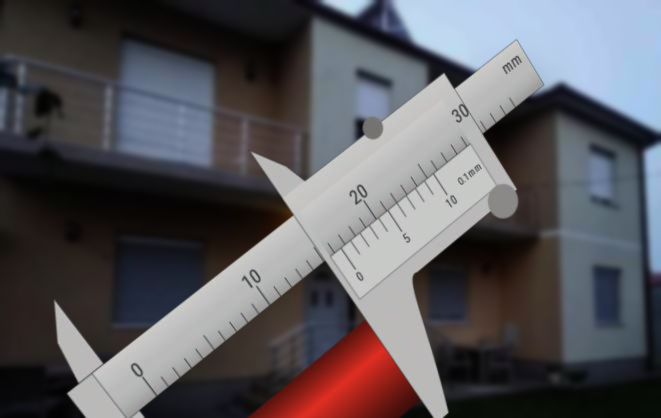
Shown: 16.6 mm
